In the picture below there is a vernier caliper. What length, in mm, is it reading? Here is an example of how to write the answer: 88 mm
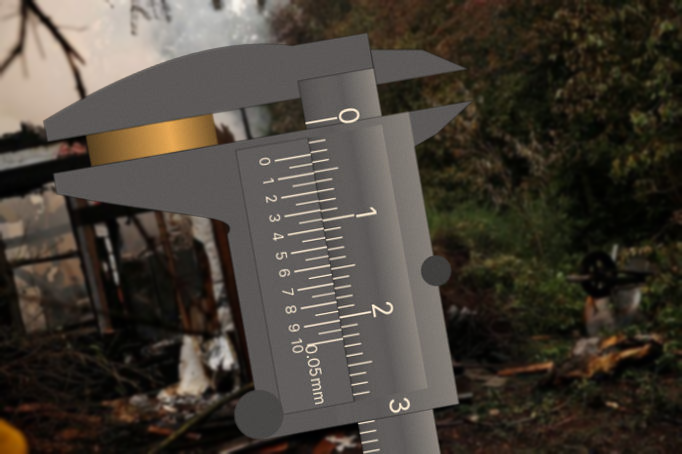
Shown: 3.2 mm
